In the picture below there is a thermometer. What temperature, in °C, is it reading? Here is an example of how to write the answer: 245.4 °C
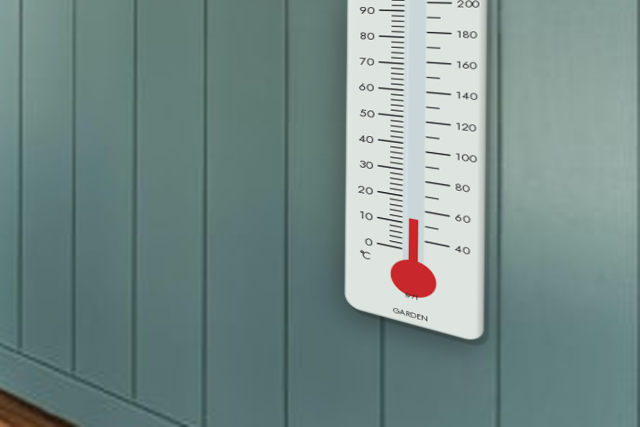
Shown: 12 °C
